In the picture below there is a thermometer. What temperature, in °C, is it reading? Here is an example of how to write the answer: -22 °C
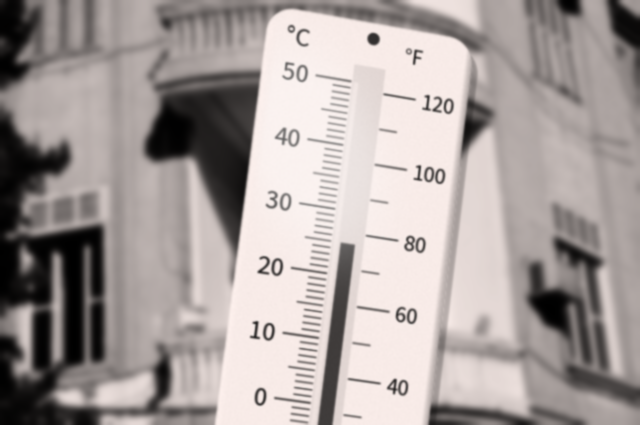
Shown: 25 °C
